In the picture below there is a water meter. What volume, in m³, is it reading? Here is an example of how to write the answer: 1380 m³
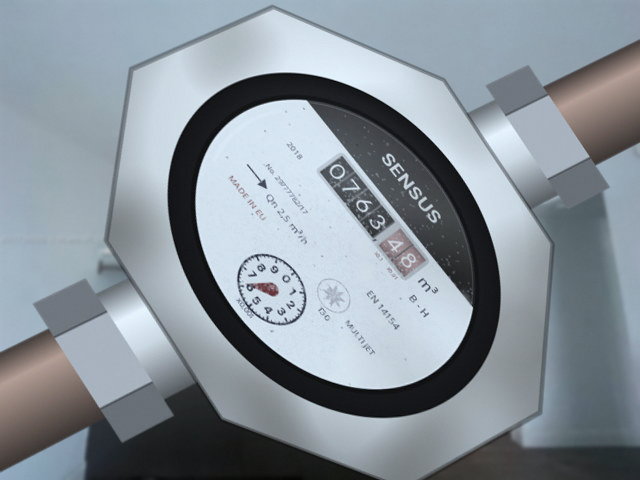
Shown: 763.486 m³
